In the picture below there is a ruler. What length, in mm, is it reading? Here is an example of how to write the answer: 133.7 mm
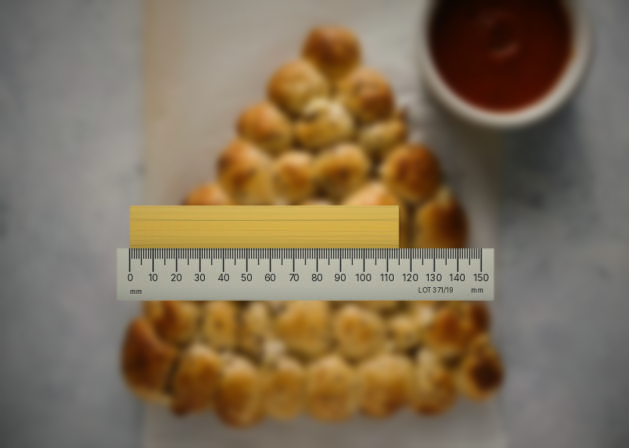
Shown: 115 mm
